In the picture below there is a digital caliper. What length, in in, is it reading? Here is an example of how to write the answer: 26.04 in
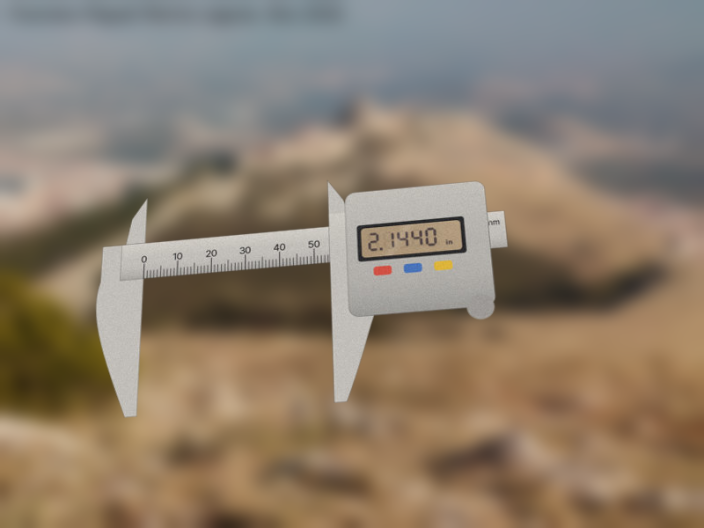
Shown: 2.1440 in
